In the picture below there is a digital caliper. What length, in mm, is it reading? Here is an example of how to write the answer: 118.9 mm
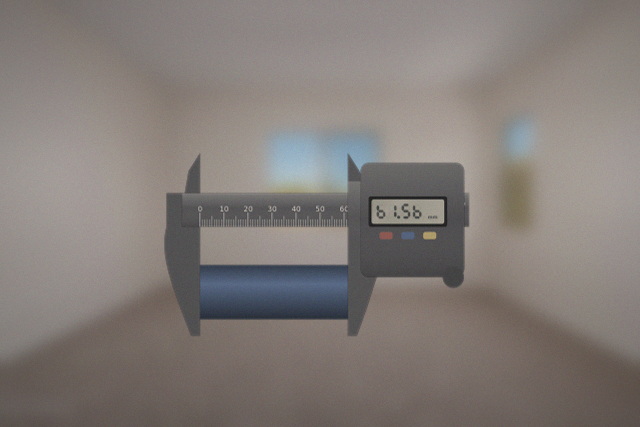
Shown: 61.56 mm
